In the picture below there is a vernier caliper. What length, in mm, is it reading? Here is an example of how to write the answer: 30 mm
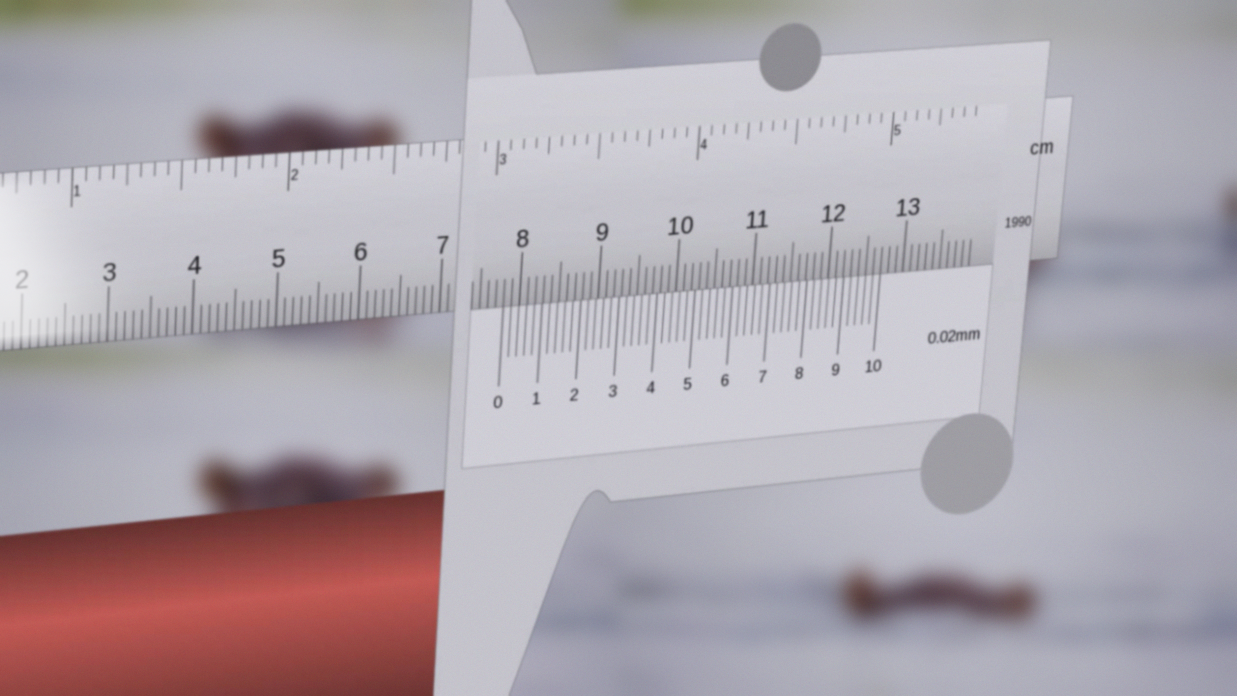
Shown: 78.0 mm
